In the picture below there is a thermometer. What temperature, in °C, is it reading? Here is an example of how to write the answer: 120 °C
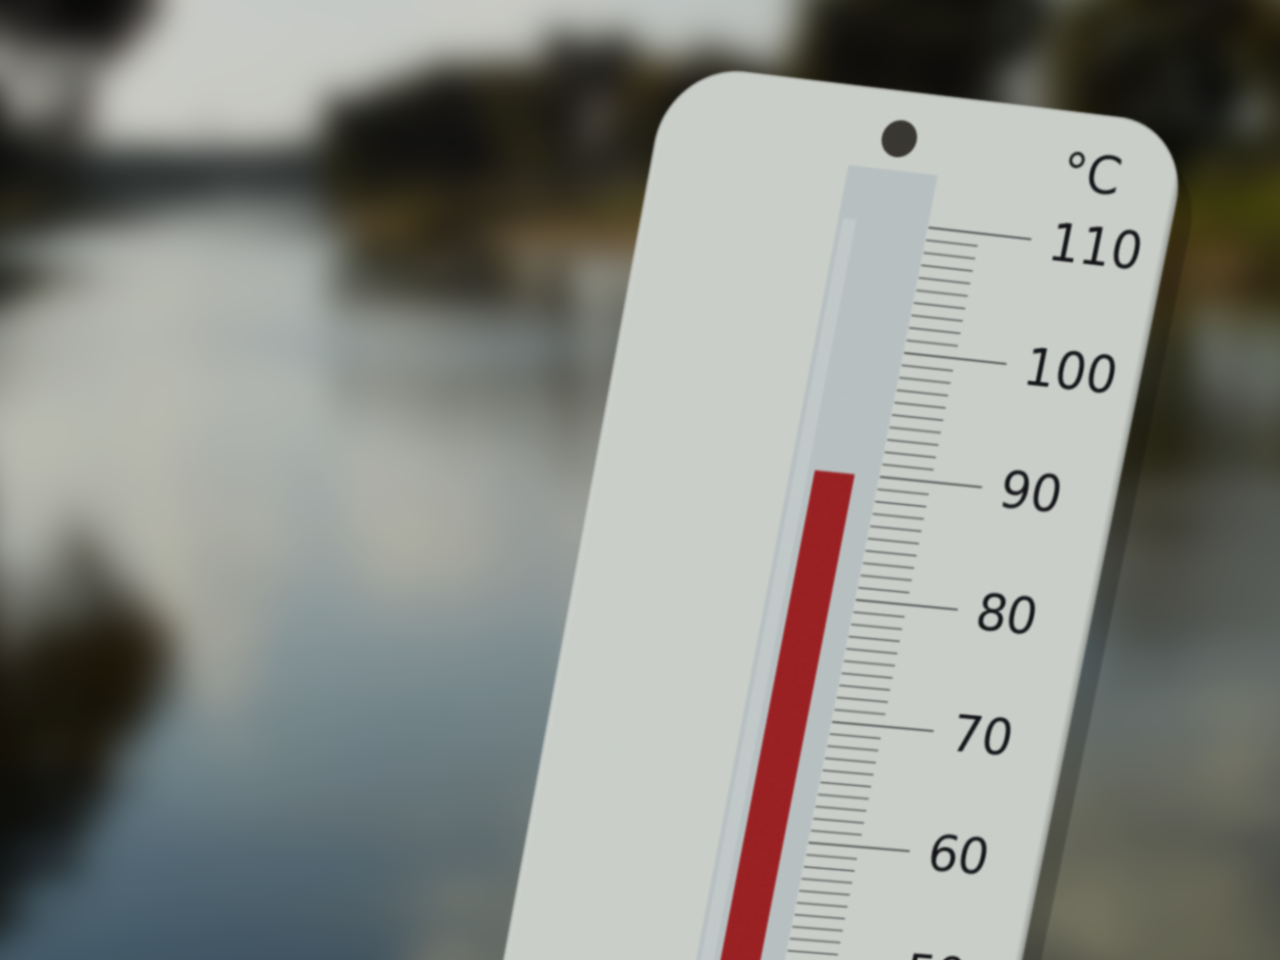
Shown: 90 °C
